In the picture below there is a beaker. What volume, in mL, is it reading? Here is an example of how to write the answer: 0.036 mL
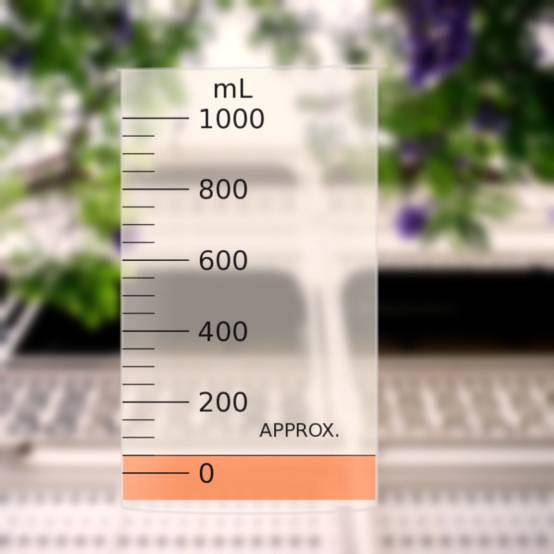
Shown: 50 mL
